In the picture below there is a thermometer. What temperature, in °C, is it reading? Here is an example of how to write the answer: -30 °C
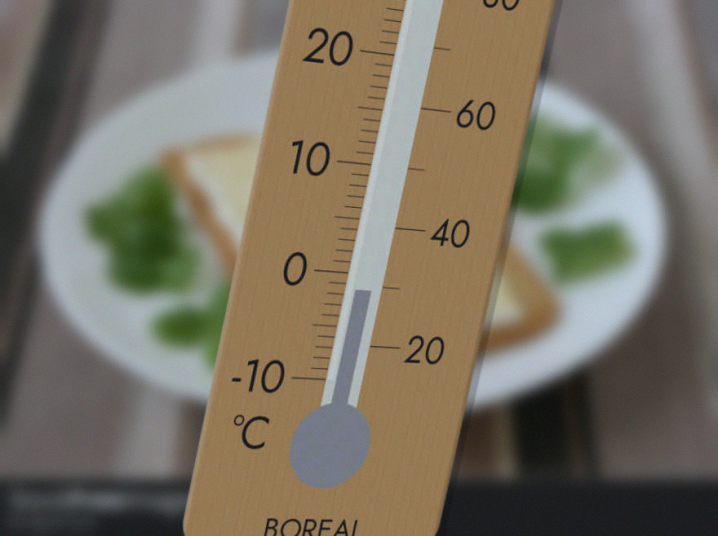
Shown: -1.5 °C
